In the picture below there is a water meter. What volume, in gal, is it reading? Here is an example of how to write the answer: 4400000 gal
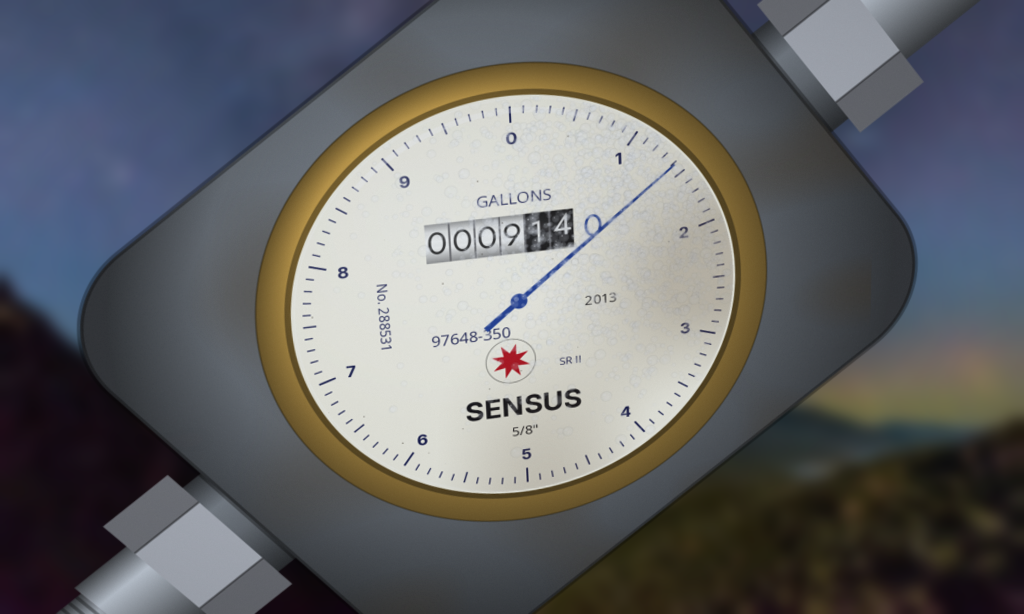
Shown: 9141.4 gal
